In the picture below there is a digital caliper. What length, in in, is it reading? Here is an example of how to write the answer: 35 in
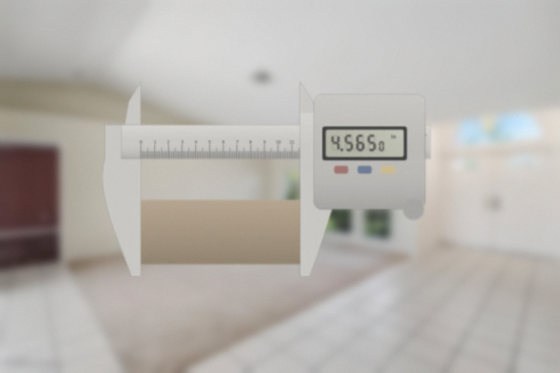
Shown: 4.5650 in
